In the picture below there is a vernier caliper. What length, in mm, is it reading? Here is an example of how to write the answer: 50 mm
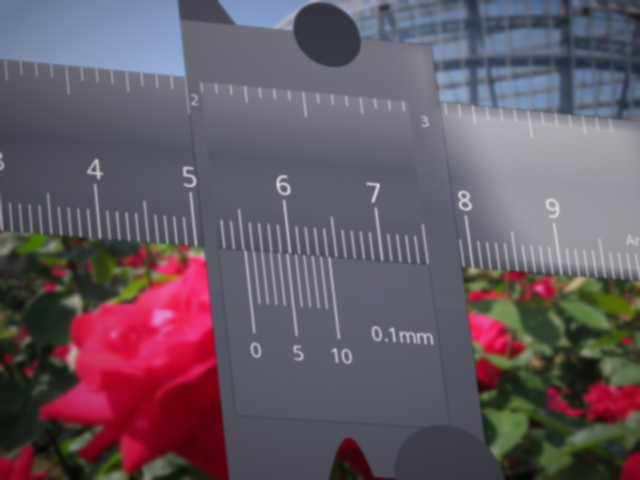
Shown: 55.2 mm
